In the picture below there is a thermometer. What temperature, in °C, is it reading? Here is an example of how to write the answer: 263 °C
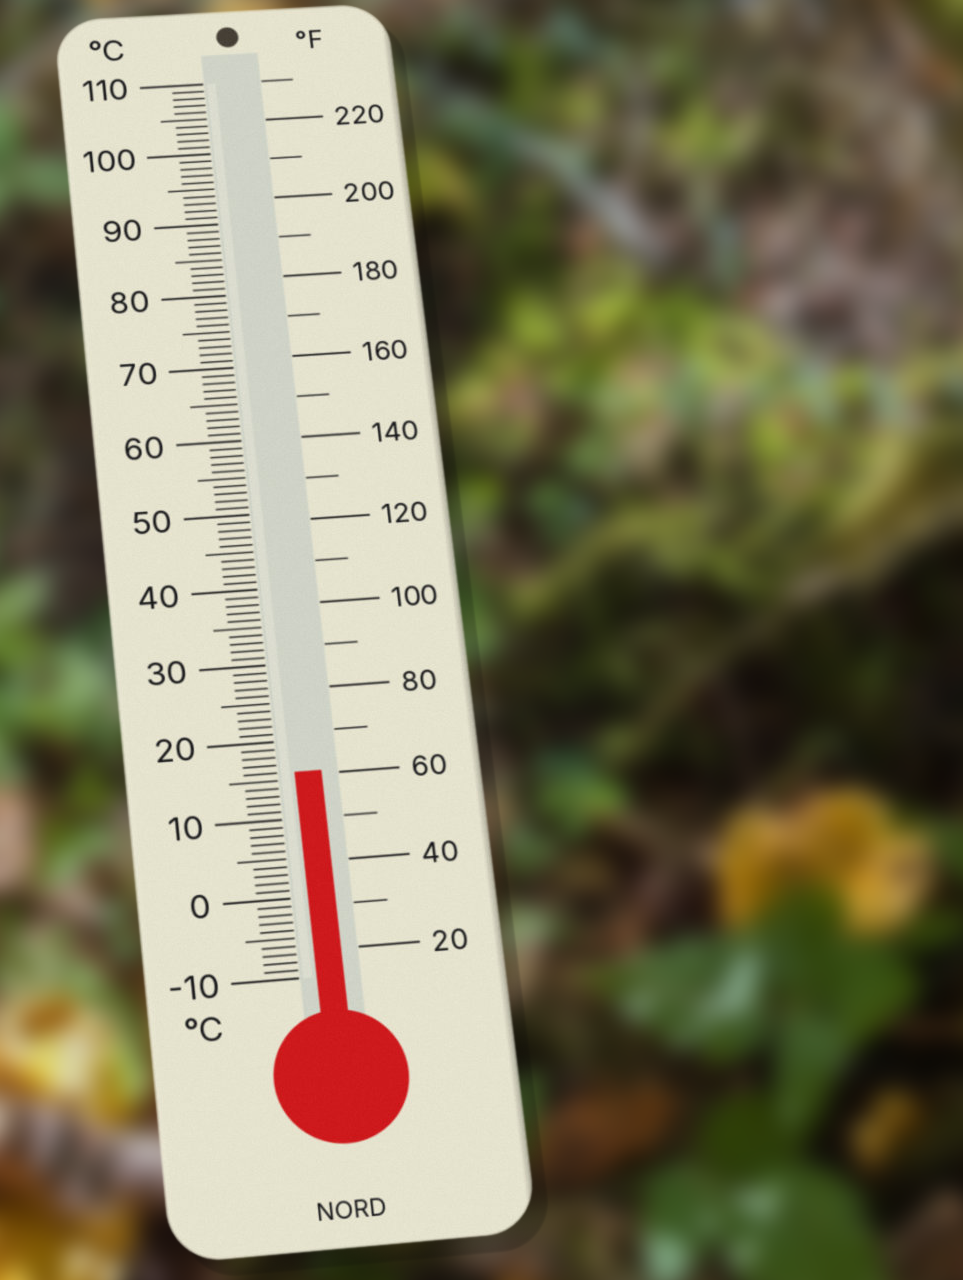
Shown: 16 °C
